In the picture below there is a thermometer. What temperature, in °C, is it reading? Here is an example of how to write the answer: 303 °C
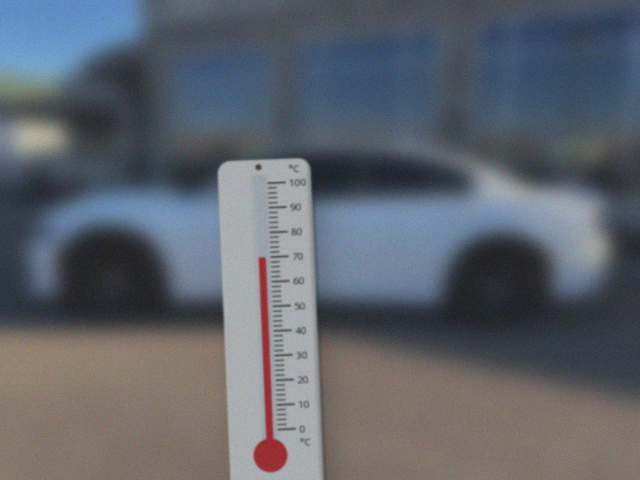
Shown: 70 °C
